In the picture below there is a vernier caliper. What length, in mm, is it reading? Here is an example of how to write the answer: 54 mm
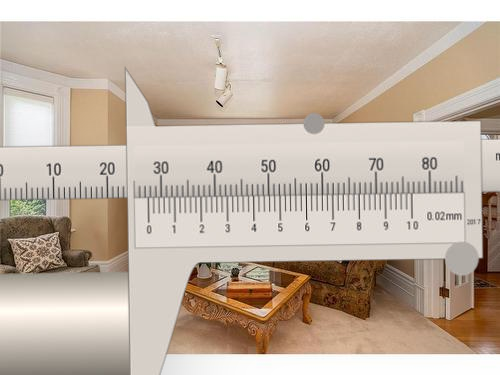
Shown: 27.6 mm
